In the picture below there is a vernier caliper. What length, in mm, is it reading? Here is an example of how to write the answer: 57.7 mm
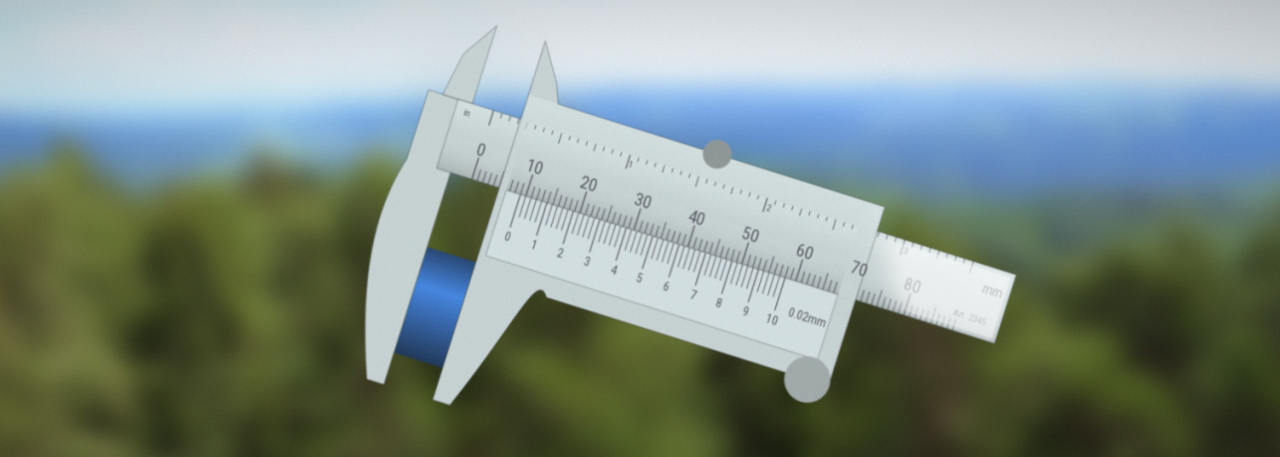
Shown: 9.0 mm
